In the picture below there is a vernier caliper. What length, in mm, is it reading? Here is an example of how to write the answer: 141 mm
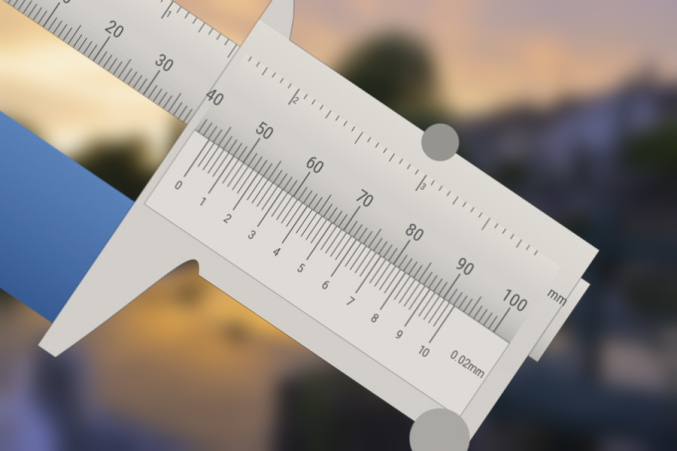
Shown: 43.2 mm
